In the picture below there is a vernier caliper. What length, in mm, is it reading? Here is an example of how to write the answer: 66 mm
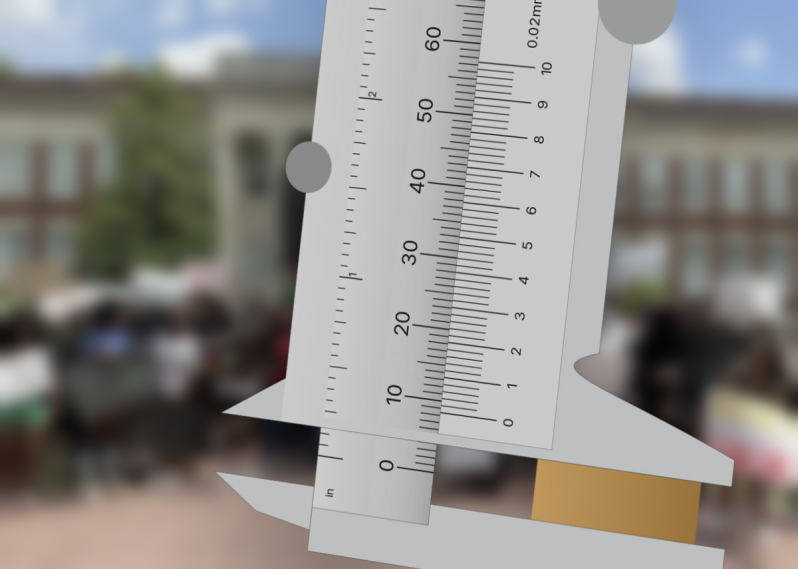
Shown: 8.4 mm
